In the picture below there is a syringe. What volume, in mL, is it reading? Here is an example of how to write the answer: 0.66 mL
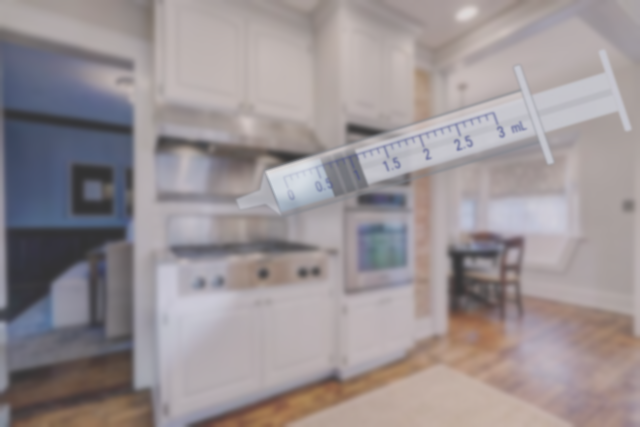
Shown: 0.6 mL
